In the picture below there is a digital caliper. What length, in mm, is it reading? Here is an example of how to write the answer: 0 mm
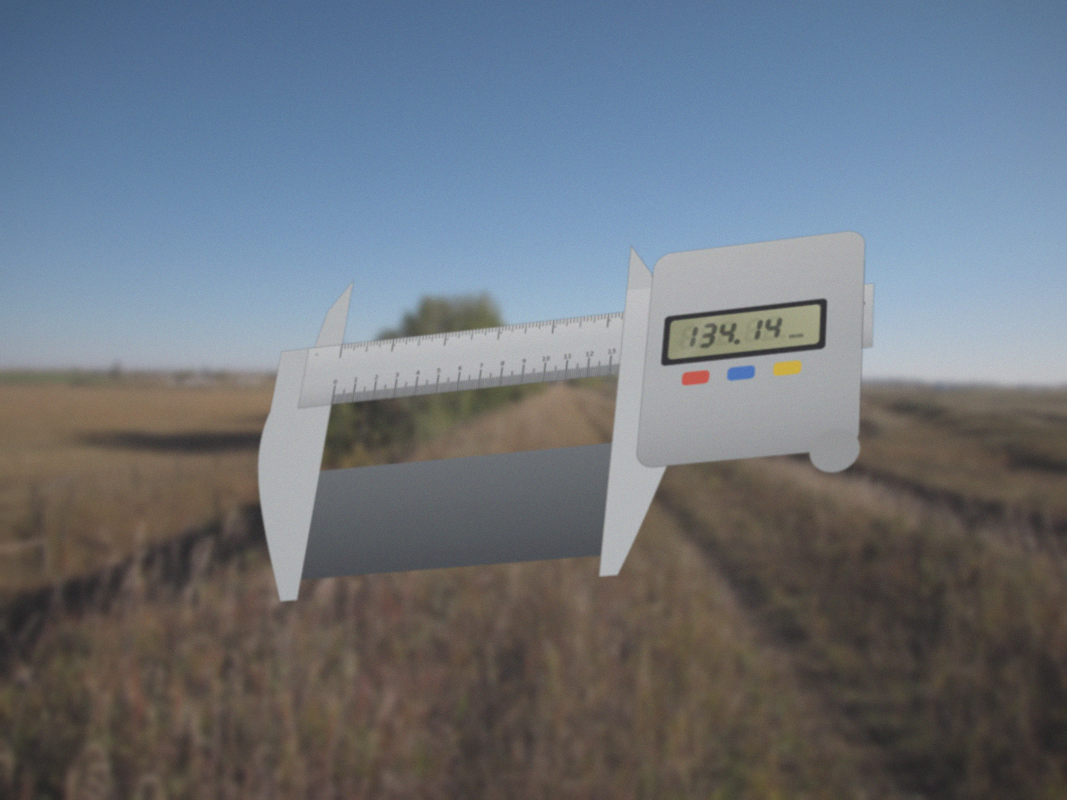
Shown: 134.14 mm
